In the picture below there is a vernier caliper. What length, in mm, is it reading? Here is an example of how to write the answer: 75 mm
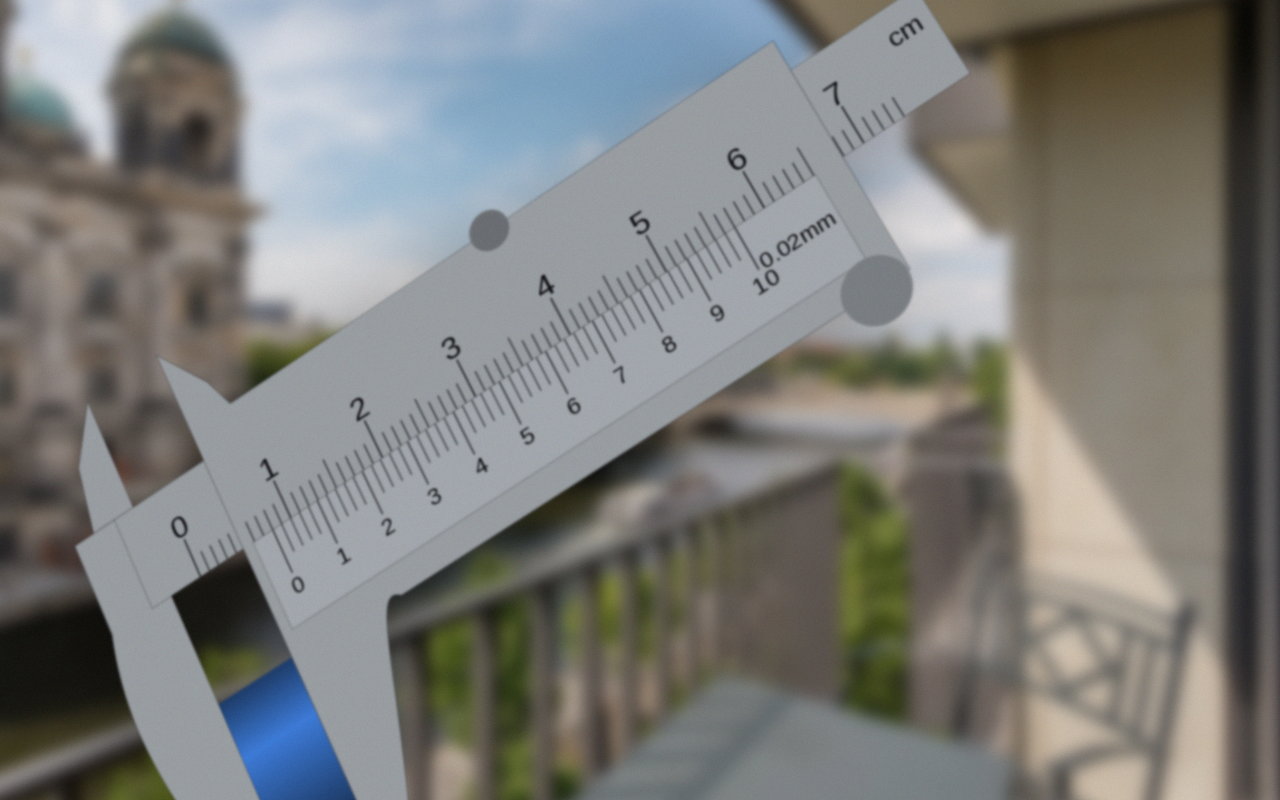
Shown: 8.0 mm
